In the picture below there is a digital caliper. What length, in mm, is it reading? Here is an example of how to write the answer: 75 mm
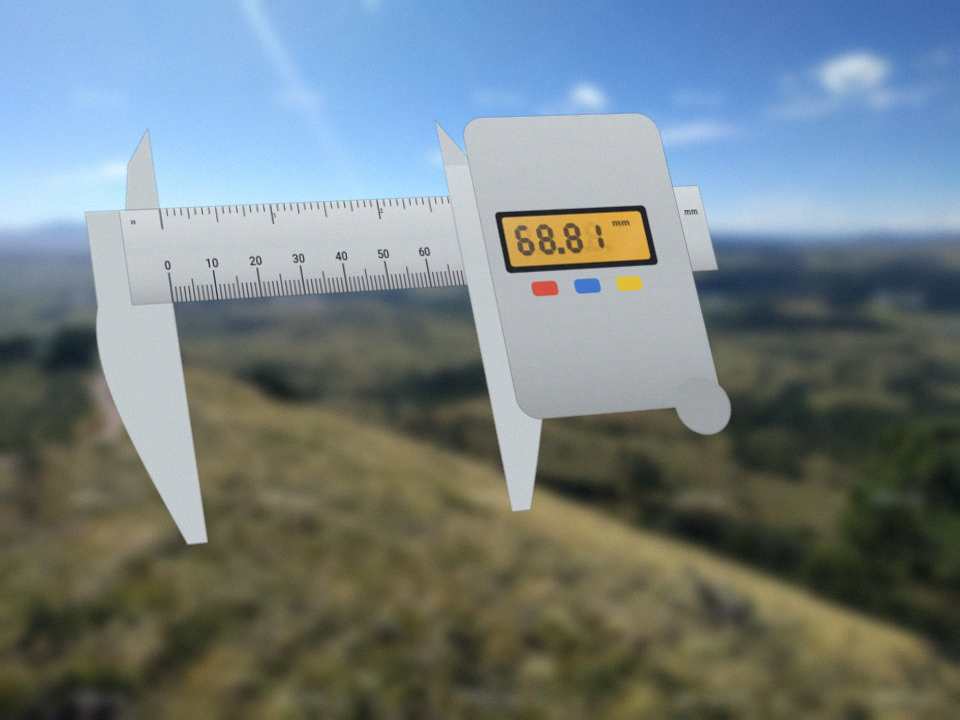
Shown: 68.81 mm
